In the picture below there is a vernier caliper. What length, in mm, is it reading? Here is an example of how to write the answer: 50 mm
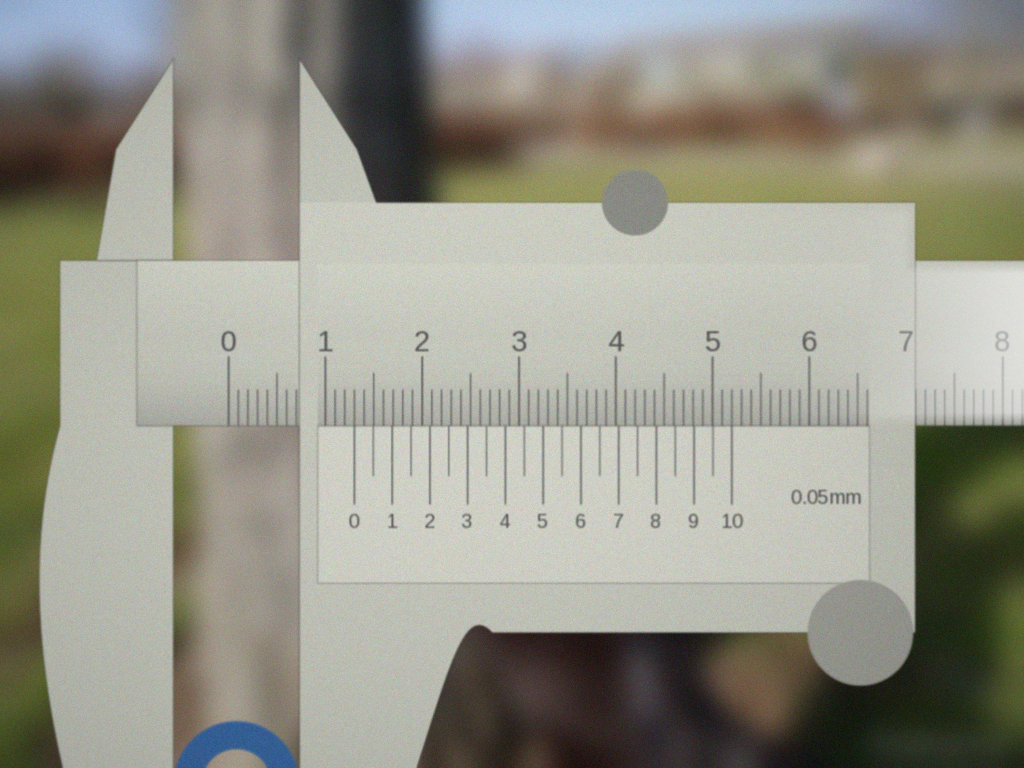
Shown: 13.0 mm
